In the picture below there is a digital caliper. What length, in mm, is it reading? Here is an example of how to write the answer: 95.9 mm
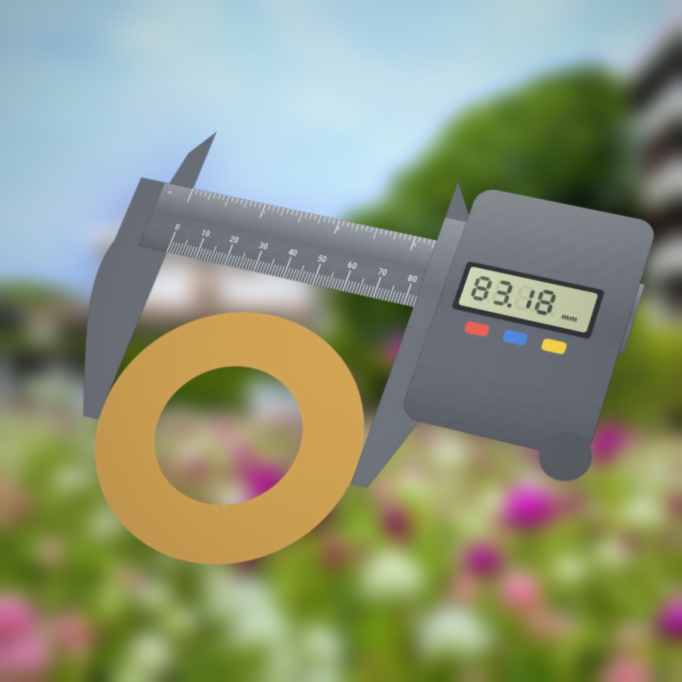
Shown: 83.18 mm
